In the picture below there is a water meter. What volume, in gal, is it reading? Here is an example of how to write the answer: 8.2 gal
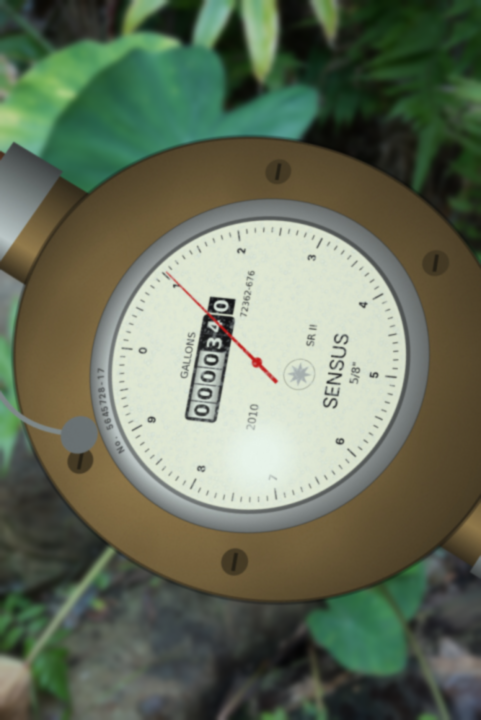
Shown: 341.0 gal
